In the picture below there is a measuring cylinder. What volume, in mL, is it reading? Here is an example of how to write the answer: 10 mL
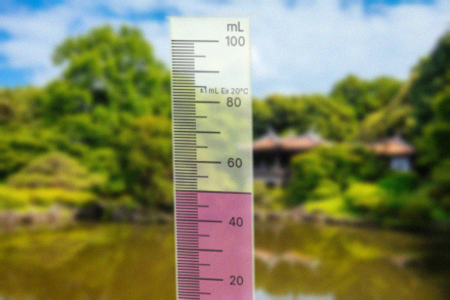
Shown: 50 mL
